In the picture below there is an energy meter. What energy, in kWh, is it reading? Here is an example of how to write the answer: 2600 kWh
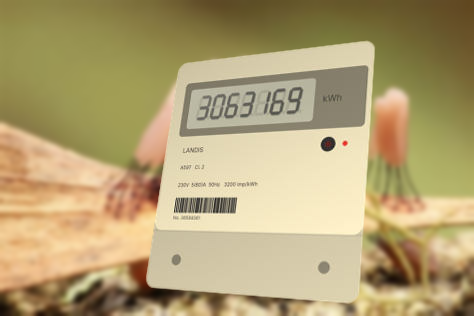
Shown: 3063169 kWh
